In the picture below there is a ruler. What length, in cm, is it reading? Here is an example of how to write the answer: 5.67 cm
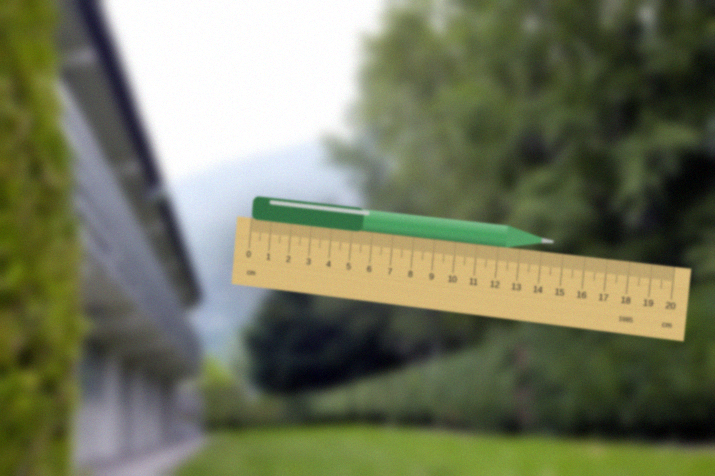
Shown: 14.5 cm
